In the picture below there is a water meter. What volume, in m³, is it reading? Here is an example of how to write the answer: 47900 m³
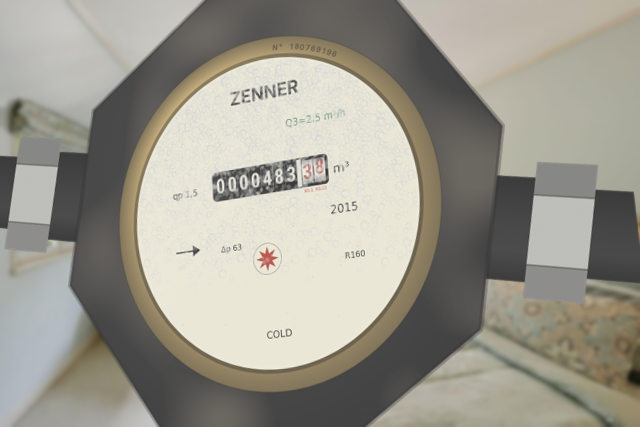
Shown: 483.38 m³
